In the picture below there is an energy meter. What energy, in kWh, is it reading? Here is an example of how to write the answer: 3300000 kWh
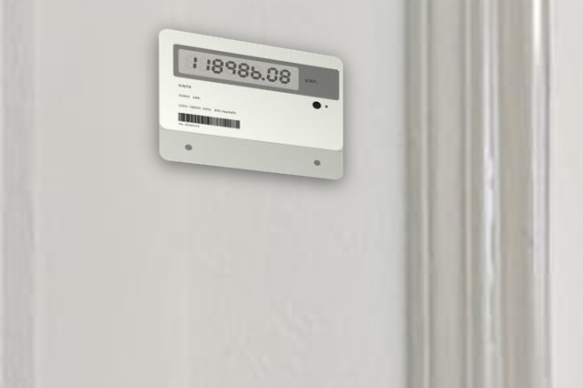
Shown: 118986.08 kWh
